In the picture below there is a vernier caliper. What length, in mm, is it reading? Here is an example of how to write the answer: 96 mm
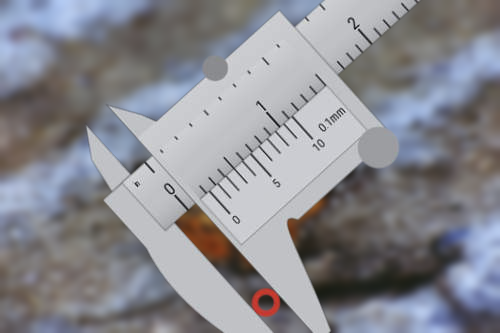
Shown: 2.3 mm
